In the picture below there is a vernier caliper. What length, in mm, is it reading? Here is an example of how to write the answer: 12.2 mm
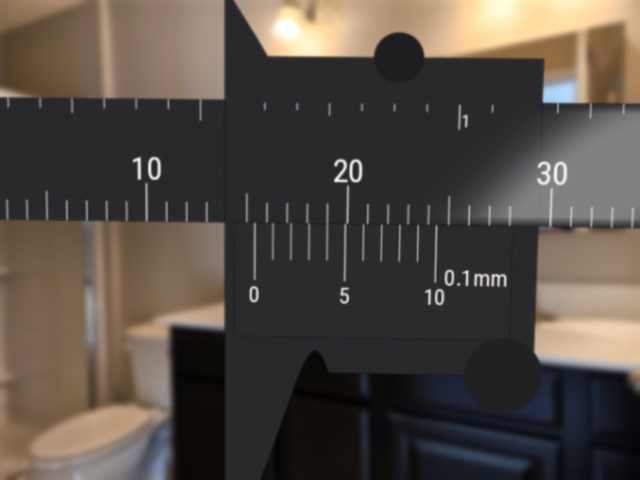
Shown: 15.4 mm
